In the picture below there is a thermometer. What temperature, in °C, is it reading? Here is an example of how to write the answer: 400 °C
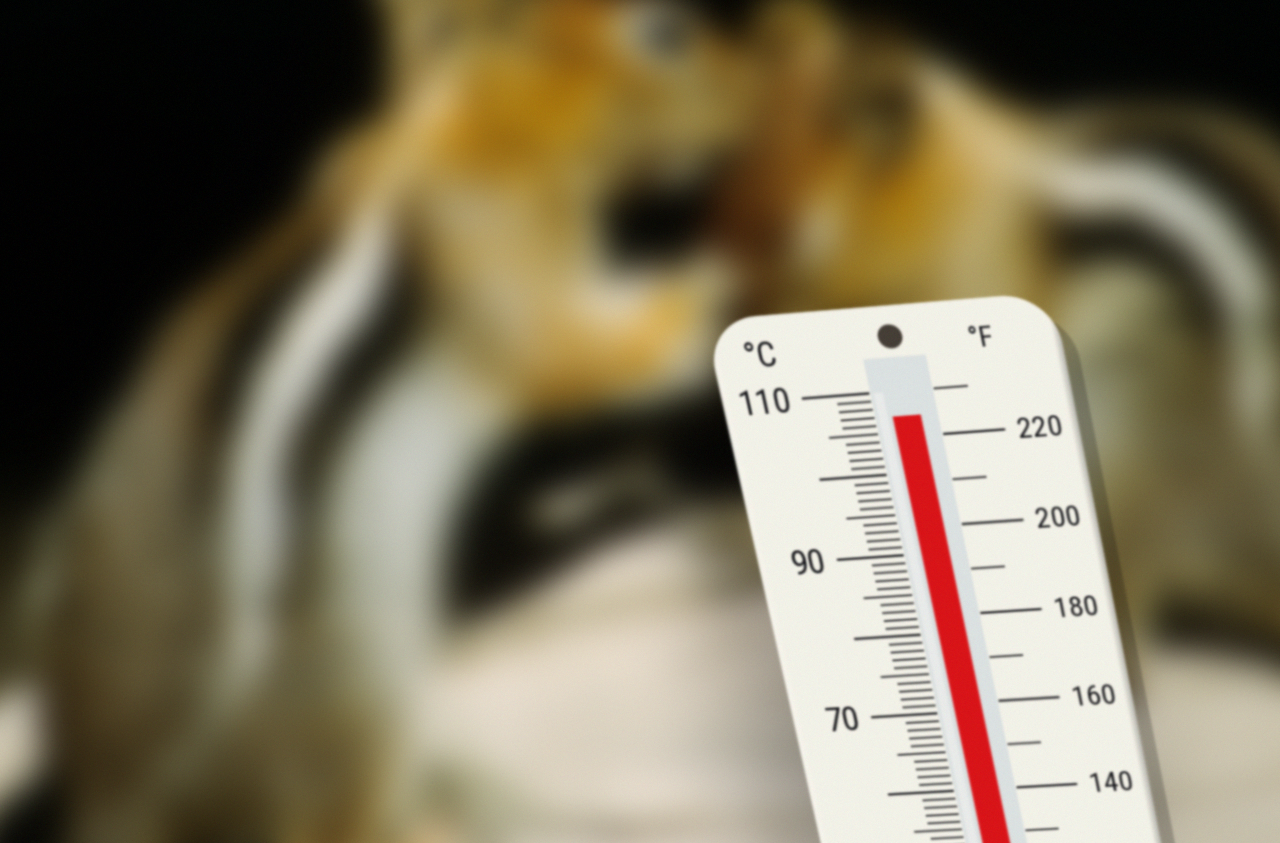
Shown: 107 °C
